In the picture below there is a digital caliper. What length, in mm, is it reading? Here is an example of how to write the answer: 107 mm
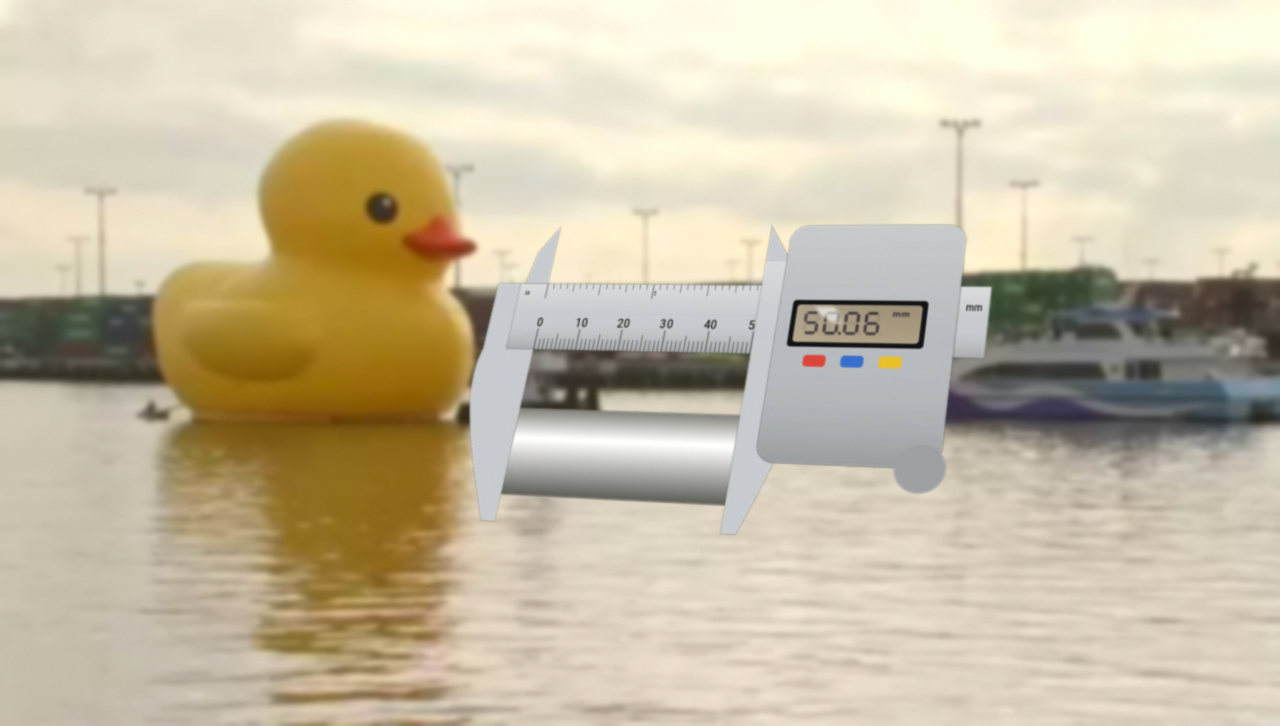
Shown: 50.06 mm
